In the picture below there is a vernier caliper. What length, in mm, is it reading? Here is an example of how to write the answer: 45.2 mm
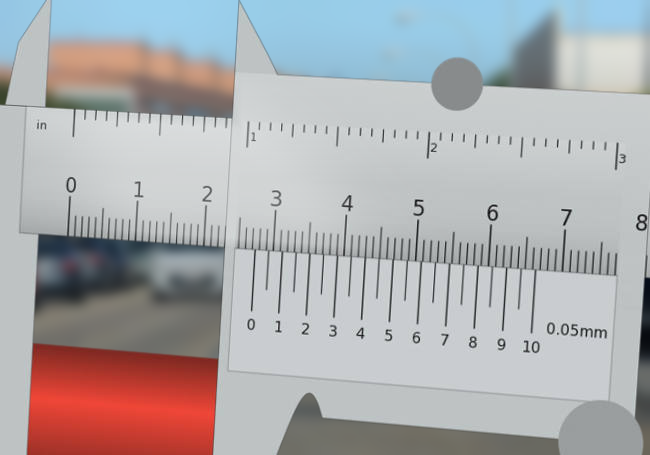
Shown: 27.4 mm
